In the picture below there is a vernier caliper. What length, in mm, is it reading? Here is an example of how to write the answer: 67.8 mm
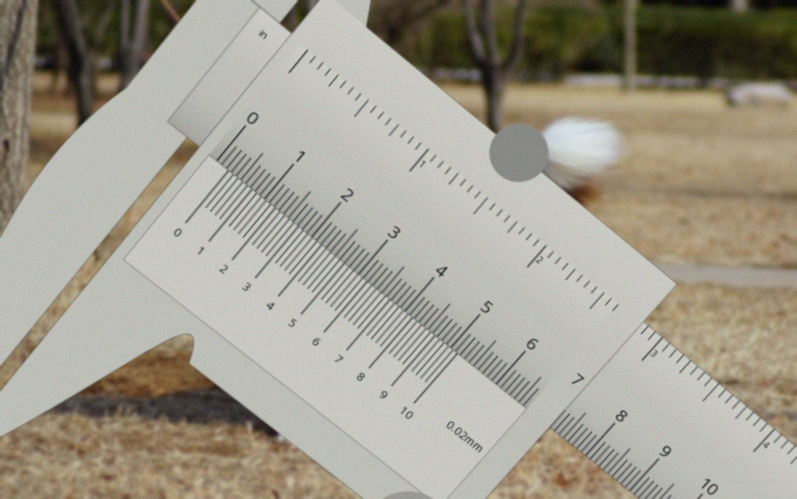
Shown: 2.5 mm
